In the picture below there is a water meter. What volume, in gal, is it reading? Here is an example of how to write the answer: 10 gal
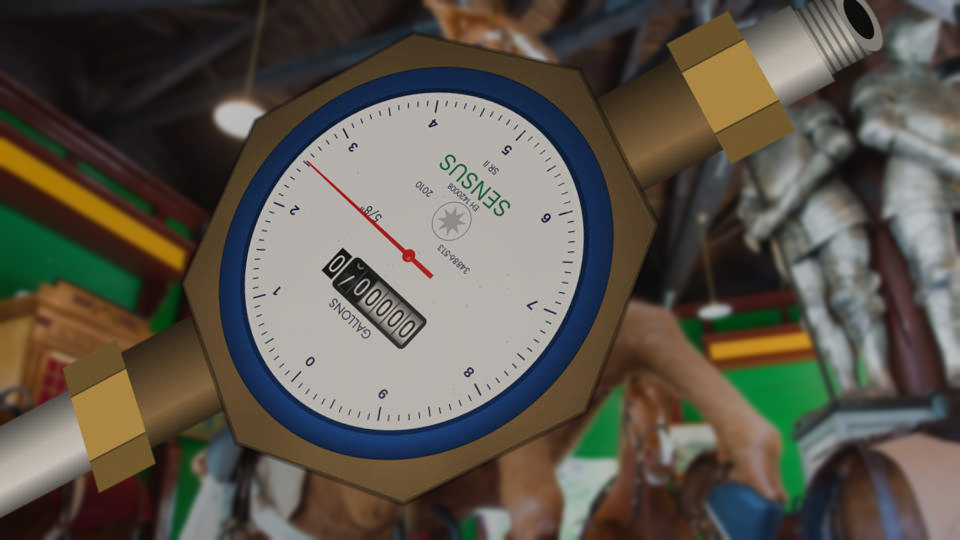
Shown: 72.5 gal
